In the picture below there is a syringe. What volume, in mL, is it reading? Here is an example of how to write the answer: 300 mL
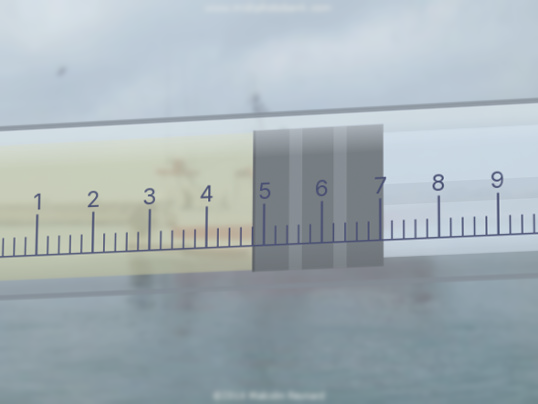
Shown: 4.8 mL
